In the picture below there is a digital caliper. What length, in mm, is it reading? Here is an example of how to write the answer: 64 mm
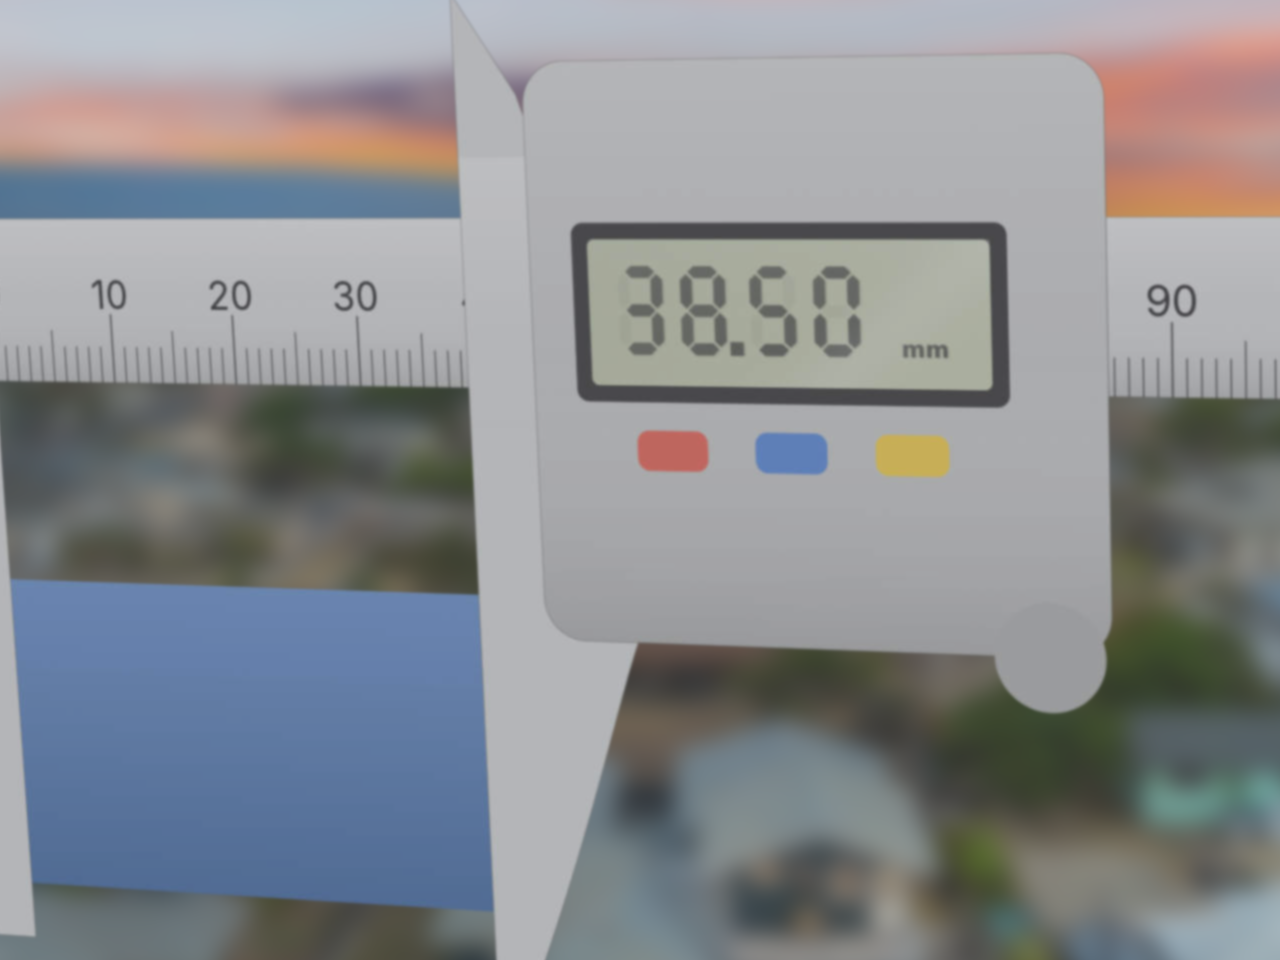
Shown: 38.50 mm
